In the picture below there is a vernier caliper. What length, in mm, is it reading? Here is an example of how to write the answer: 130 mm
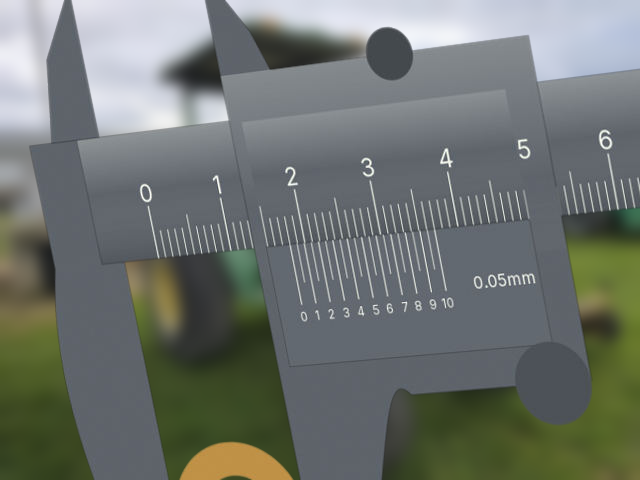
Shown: 18.0 mm
